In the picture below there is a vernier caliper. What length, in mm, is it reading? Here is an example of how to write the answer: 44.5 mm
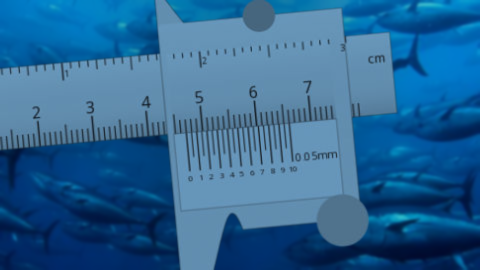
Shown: 47.0 mm
